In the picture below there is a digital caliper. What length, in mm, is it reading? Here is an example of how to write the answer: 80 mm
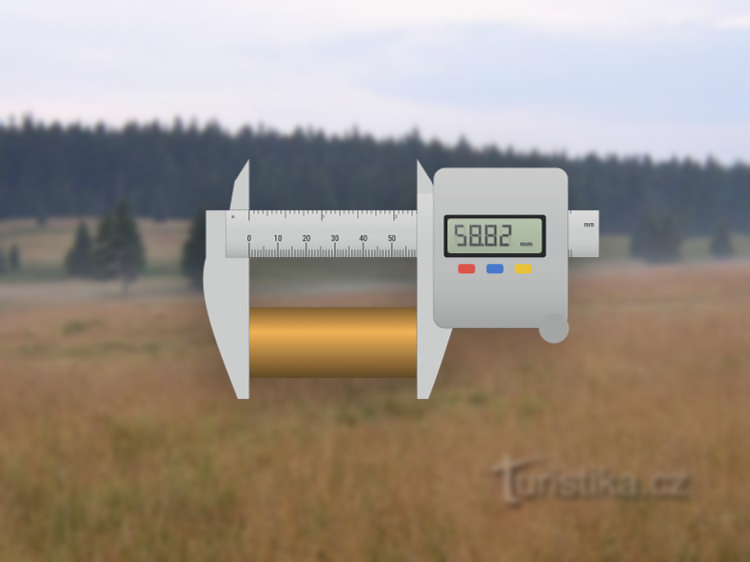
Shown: 58.82 mm
